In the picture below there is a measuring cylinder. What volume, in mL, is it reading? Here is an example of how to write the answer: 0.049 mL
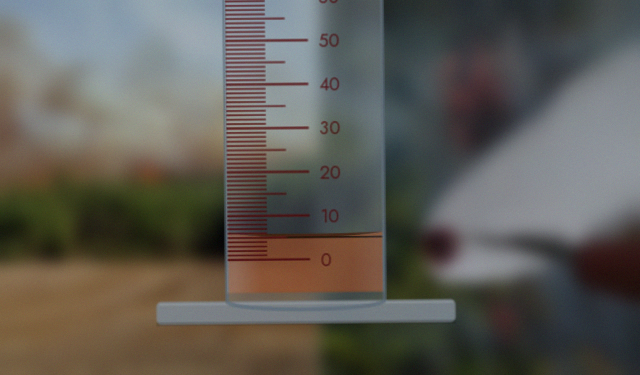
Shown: 5 mL
